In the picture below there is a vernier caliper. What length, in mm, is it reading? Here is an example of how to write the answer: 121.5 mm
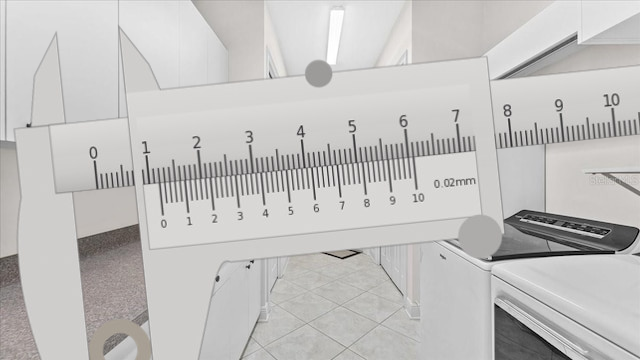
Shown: 12.0 mm
